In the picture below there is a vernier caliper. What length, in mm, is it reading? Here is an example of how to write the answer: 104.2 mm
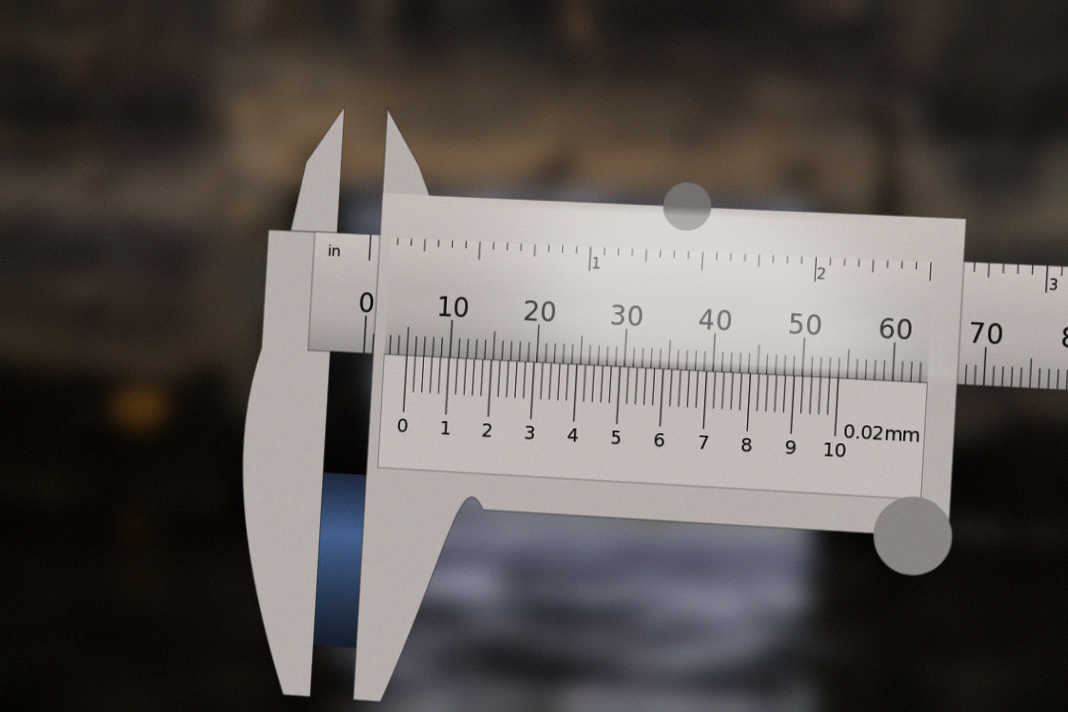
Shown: 5.0 mm
